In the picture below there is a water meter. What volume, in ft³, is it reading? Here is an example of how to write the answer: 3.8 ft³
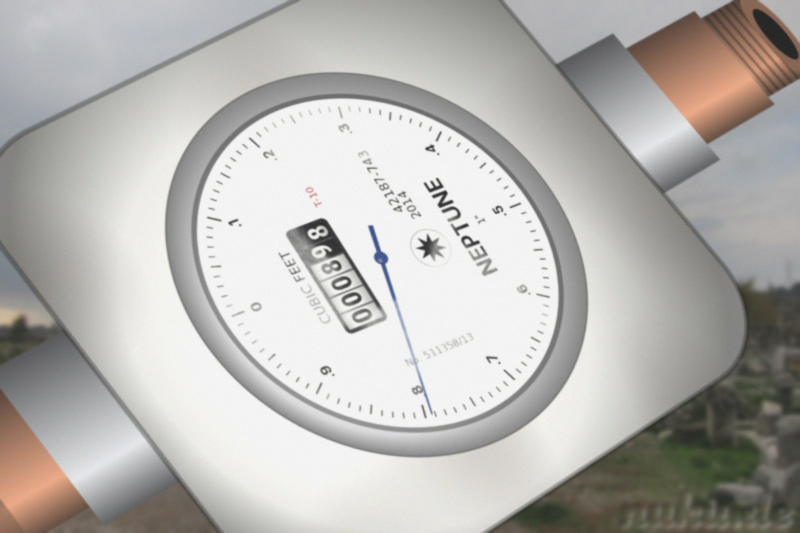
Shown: 897.79 ft³
